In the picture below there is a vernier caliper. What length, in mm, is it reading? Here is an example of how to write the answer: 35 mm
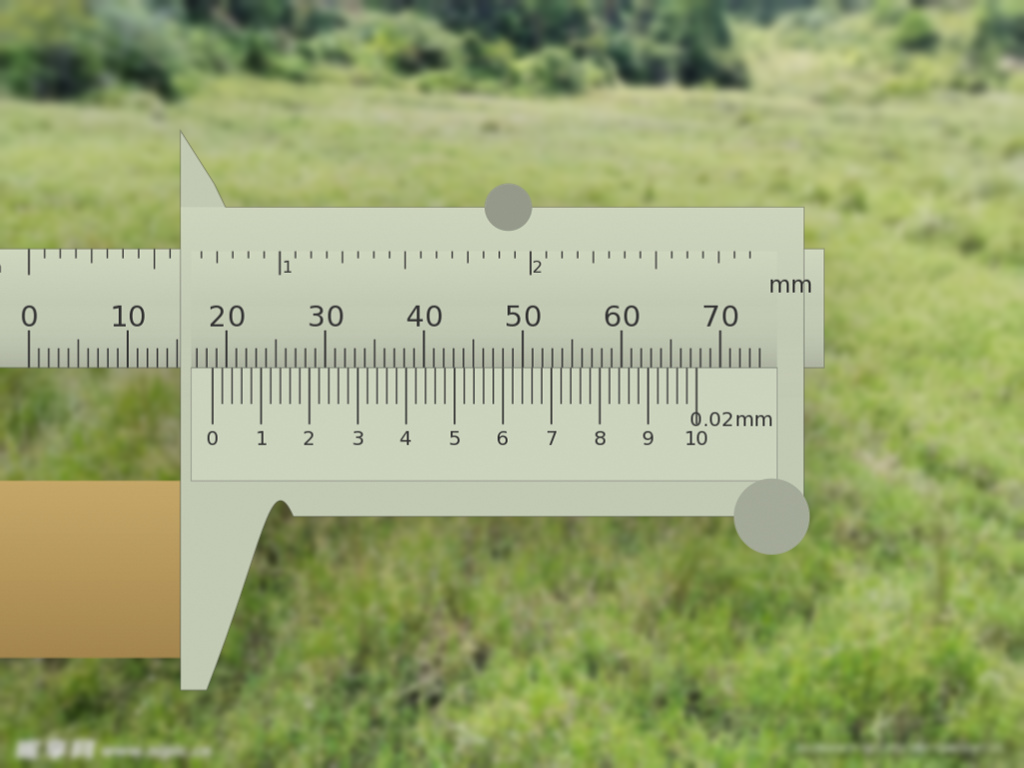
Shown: 18.6 mm
